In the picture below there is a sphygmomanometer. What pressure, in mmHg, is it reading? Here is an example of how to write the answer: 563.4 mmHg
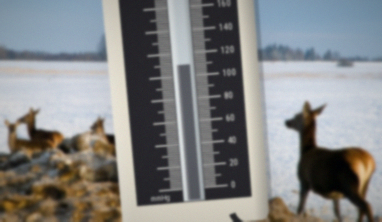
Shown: 110 mmHg
